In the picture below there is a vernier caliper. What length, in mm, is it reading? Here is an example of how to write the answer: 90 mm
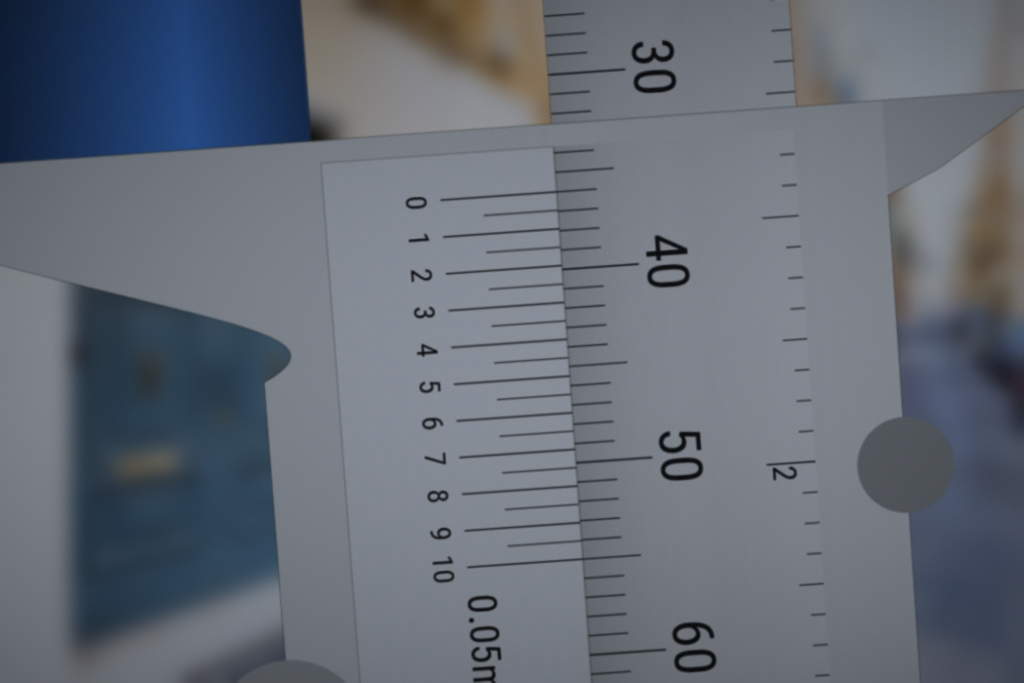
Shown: 36.0 mm
